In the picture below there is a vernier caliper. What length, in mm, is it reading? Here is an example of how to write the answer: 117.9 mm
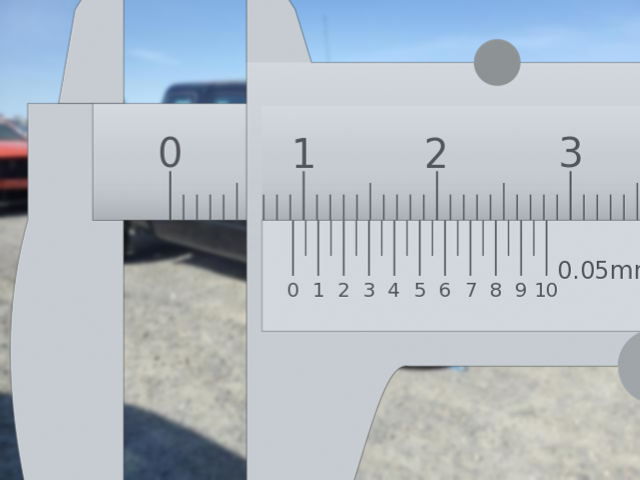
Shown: 9.2 mm
